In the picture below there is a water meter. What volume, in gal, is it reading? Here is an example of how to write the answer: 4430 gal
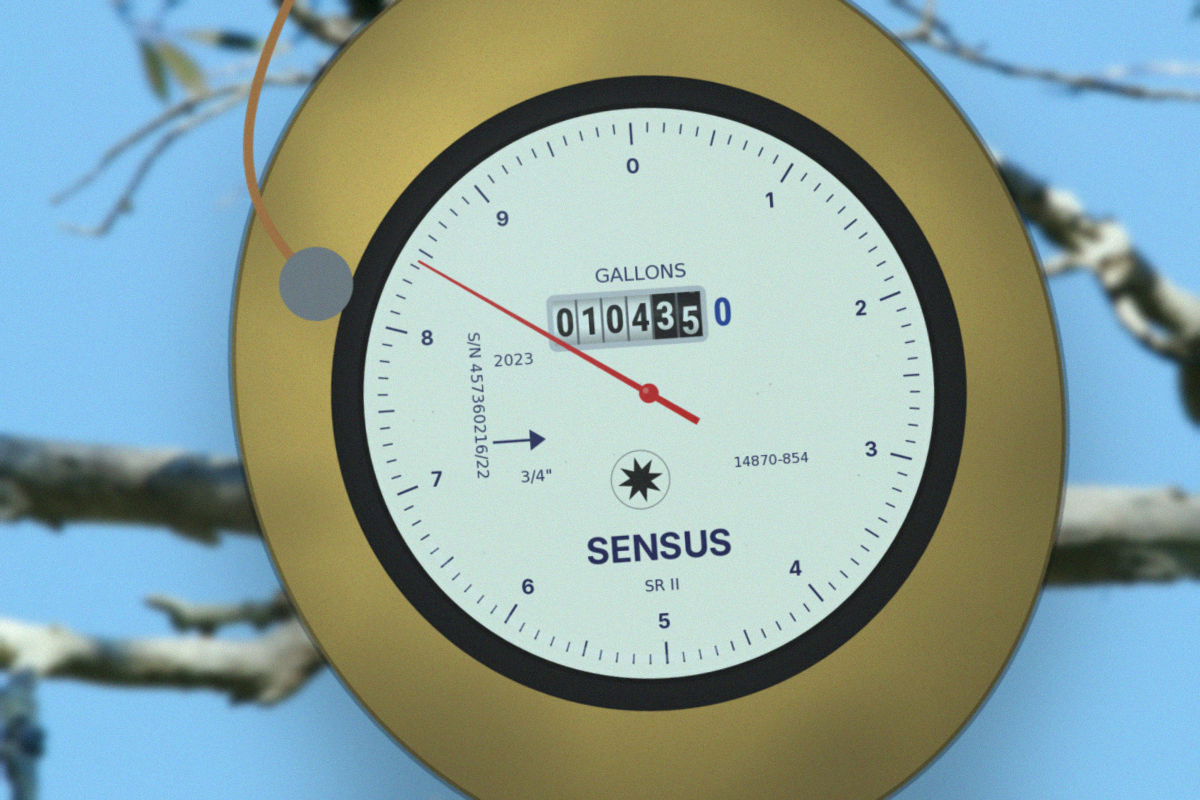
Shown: 104348.4 gal
